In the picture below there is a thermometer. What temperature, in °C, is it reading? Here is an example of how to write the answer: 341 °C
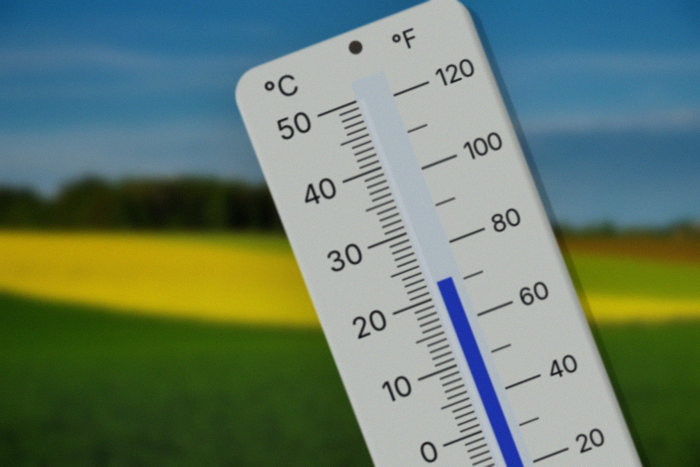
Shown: 22 °C
